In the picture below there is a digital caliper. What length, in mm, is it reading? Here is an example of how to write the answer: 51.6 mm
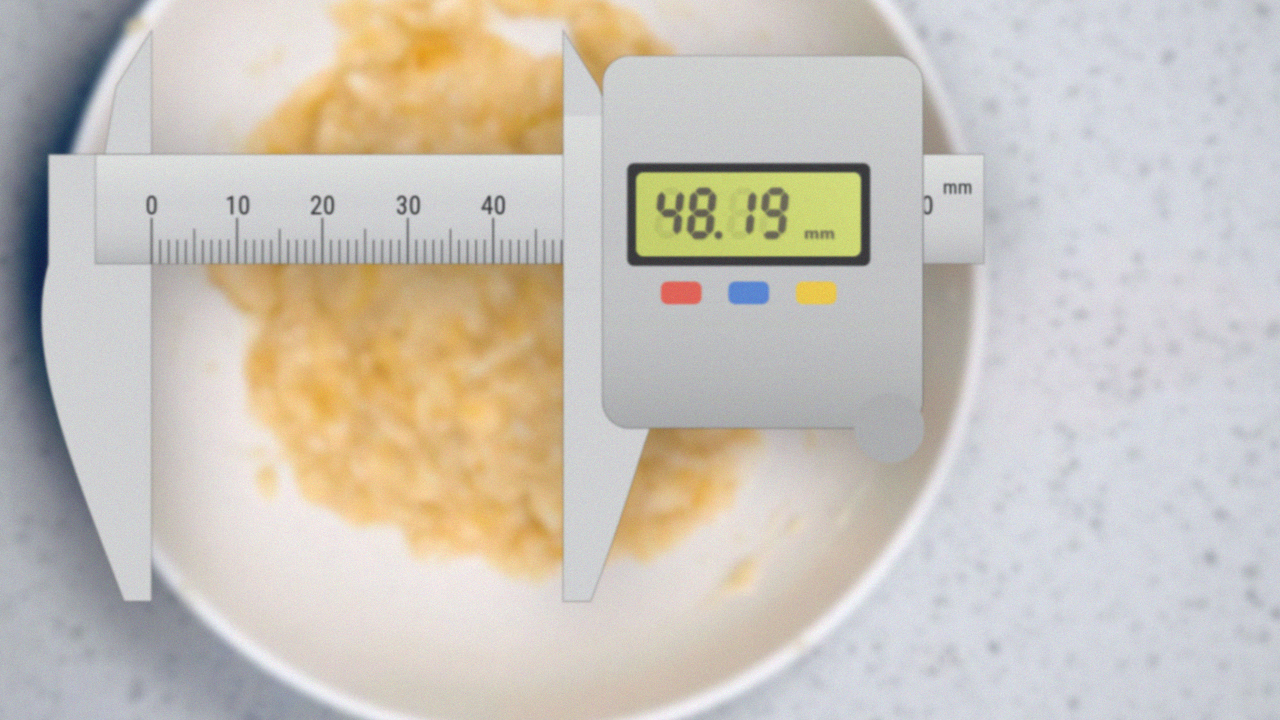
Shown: 48.19 mm
